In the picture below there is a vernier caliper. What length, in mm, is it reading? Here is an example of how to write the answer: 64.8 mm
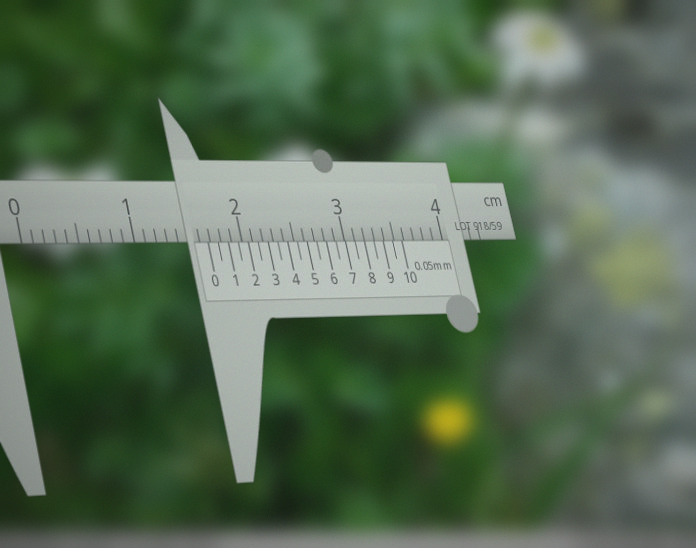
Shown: 16.8 mm
